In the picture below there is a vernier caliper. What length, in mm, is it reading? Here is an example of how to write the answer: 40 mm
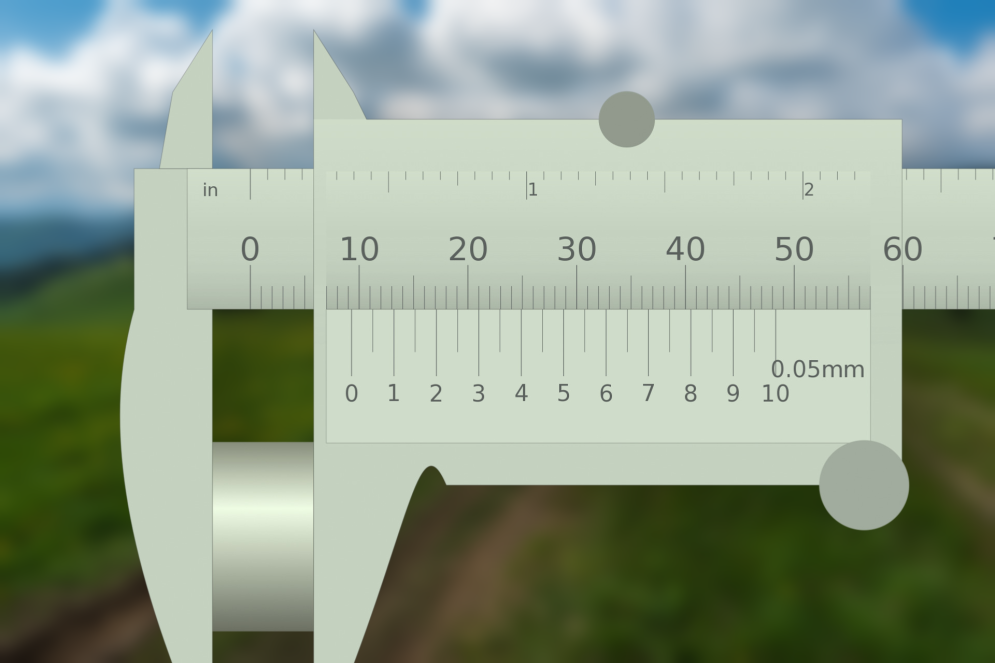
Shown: 9.3 mm
